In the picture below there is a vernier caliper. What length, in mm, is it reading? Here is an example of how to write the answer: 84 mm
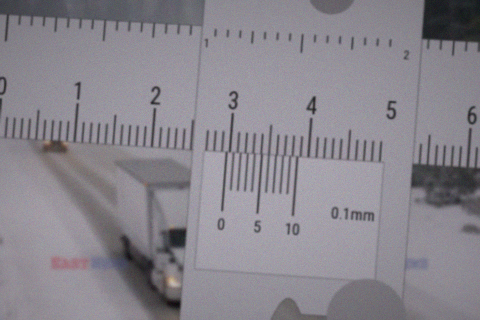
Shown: 29.6 mm
